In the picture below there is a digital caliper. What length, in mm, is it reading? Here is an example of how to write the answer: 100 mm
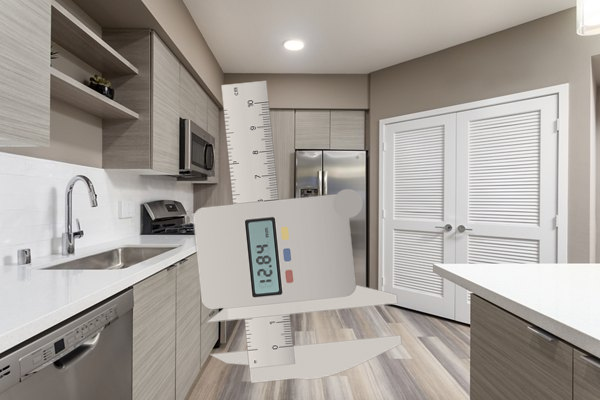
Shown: 12.84 mm
